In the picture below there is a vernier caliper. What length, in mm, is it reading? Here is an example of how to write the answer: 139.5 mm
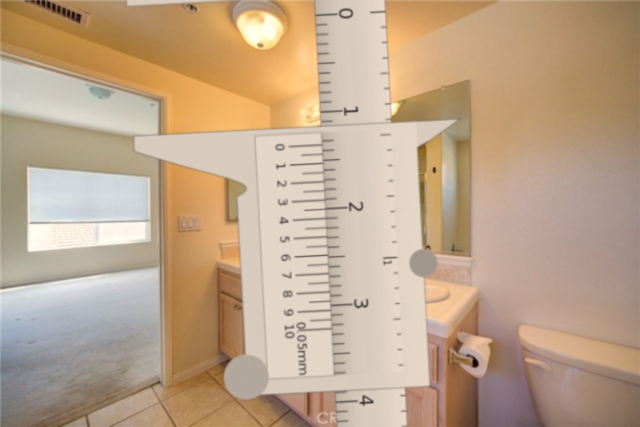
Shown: 13.4 mm
